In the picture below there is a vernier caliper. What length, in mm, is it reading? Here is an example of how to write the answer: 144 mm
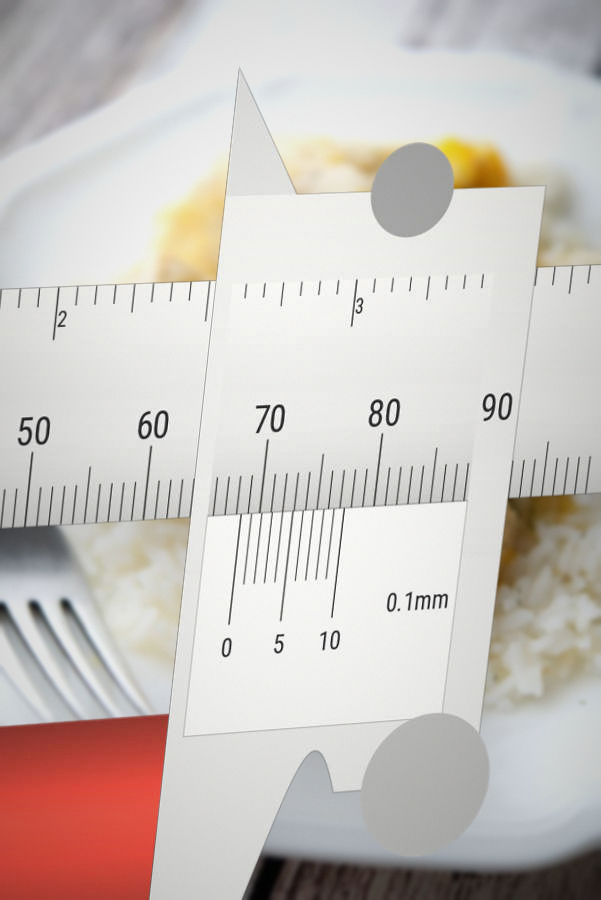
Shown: 68.4 mm
